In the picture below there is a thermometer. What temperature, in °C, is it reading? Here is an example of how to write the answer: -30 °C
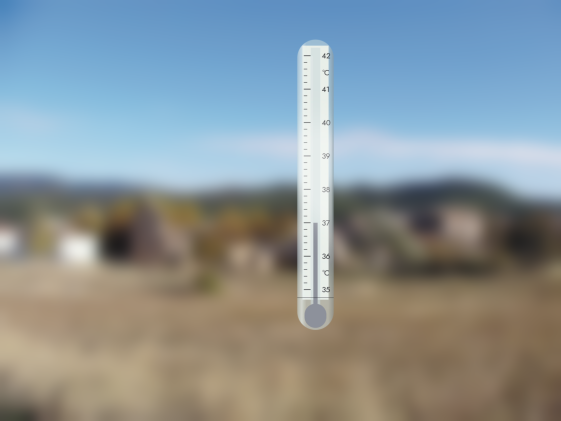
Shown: 37 °C
